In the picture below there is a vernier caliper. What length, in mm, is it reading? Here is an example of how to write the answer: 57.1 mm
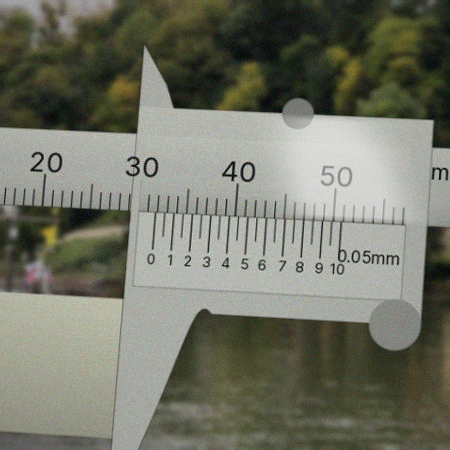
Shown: 31.8 mm
